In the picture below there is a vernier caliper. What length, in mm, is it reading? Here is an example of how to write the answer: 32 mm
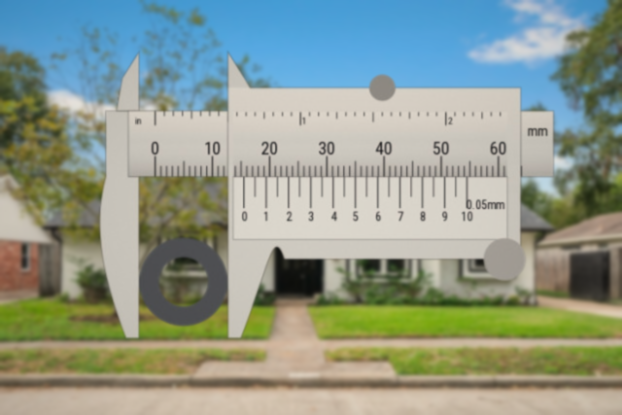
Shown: 15.5 mm
